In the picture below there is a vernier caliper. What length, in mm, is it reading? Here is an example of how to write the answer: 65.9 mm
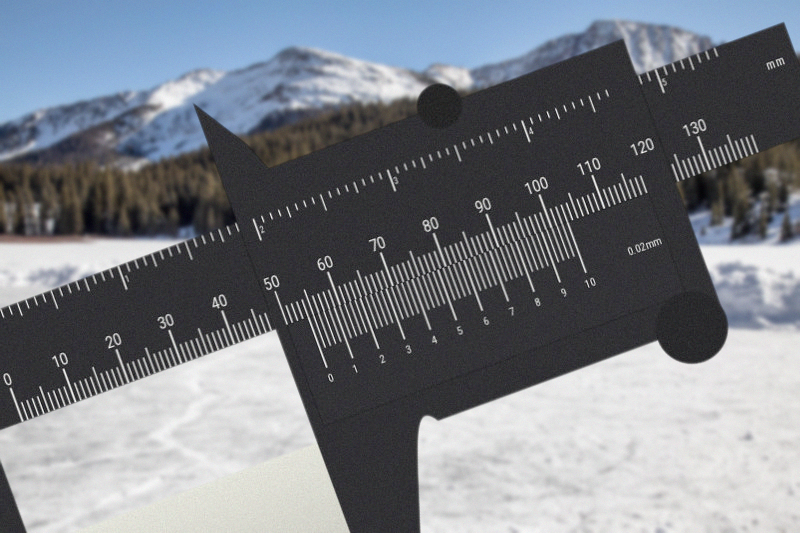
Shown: 54.0 mm
